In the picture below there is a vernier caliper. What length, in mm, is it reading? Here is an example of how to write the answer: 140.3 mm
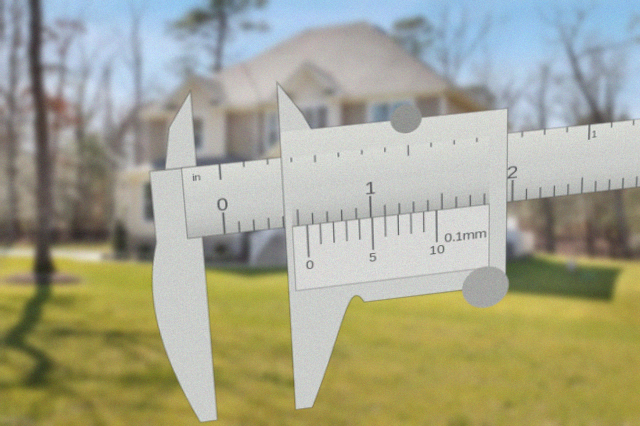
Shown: 5.6 mm
